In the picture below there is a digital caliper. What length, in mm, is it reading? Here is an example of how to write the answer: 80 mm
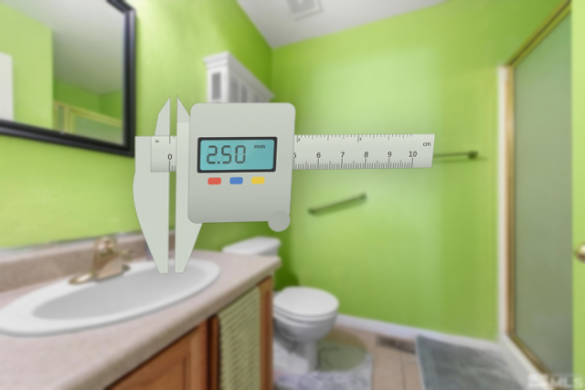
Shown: 2.50 mm
